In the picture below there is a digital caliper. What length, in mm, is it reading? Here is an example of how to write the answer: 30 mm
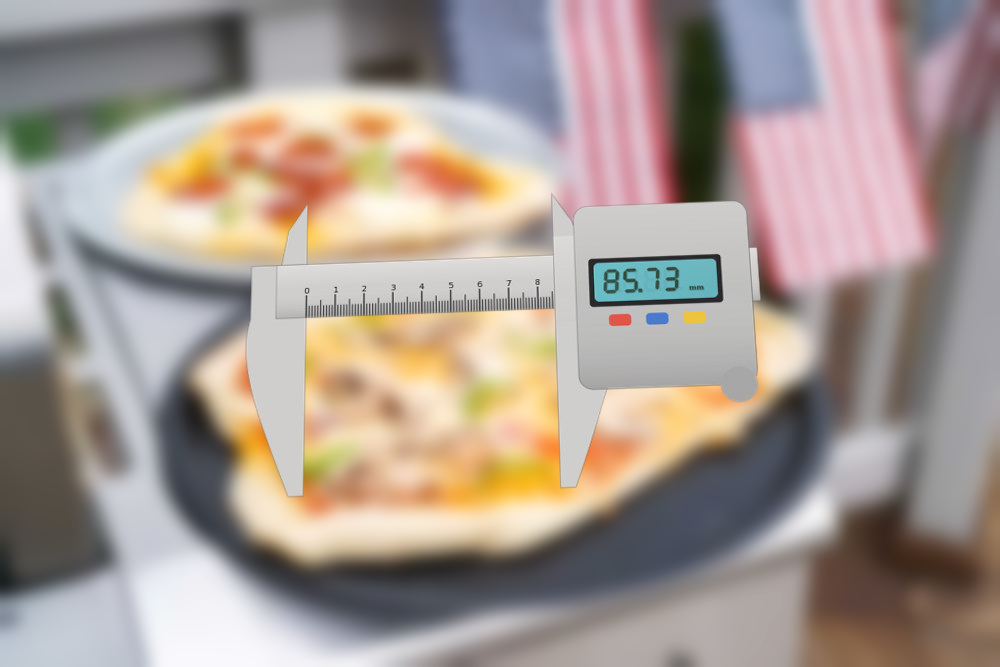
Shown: 85.73 mm
